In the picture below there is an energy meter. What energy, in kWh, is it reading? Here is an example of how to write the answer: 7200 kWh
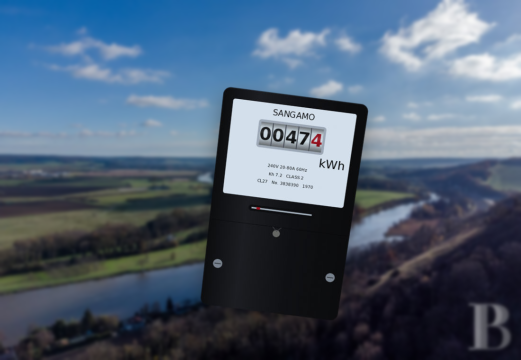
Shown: 47.4 kWh
